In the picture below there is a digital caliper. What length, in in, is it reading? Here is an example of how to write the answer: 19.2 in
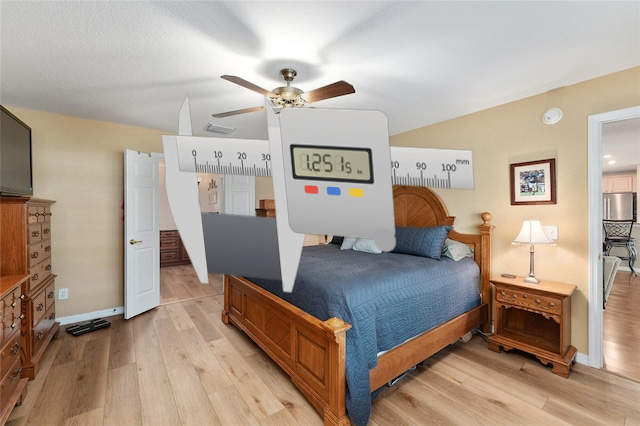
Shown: 1.2515 in
